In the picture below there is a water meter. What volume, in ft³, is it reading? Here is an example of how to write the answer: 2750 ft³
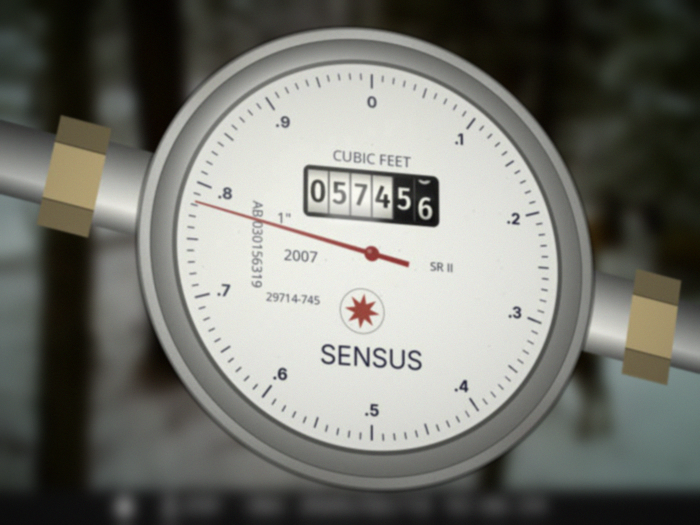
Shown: 57455.78 ft³
